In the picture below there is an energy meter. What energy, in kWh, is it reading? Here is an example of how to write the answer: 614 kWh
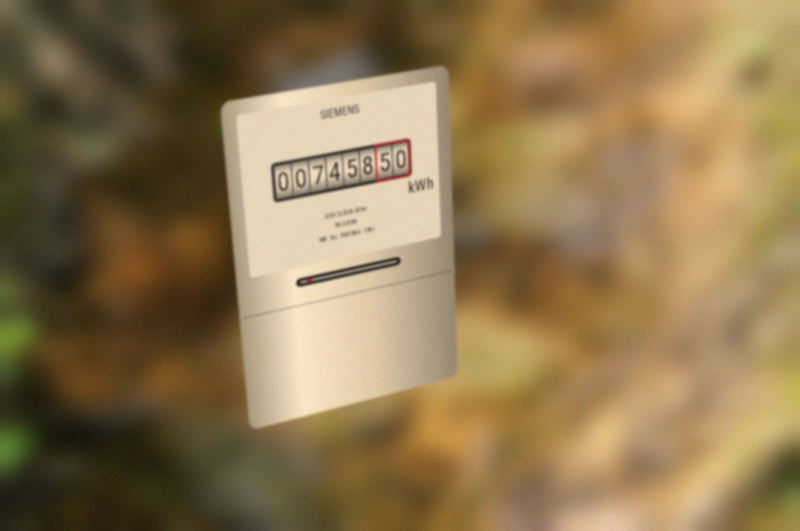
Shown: 7458.50 kWh
